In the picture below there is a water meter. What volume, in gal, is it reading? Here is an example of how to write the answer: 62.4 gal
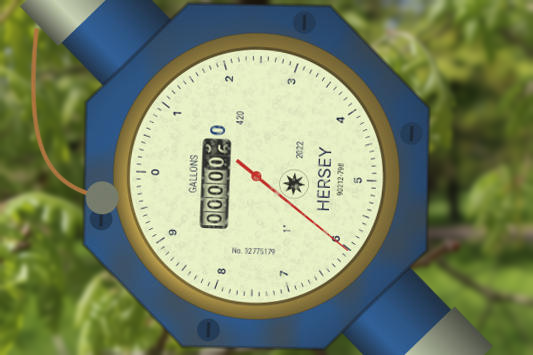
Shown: 56.0 gal
